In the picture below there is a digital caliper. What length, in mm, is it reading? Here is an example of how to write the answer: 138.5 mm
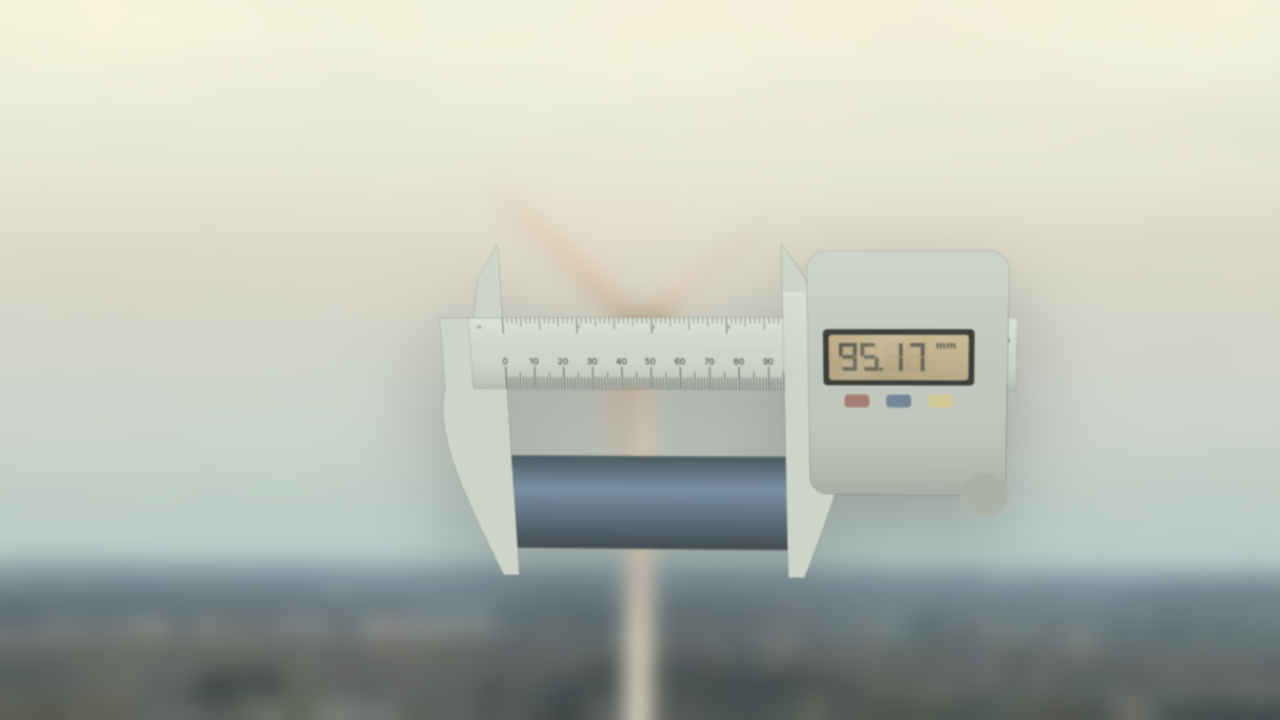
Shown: 95.17 mm
